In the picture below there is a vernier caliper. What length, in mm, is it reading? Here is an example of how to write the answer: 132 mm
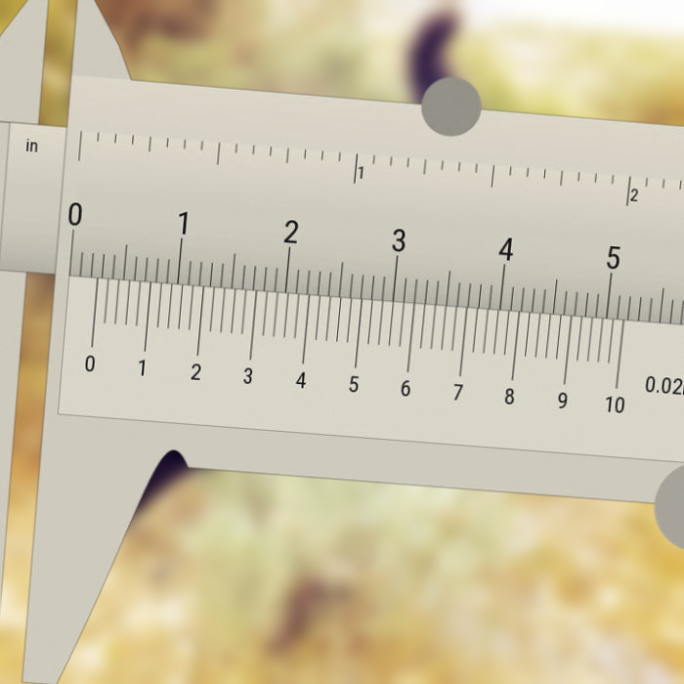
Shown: 2.6 mm
